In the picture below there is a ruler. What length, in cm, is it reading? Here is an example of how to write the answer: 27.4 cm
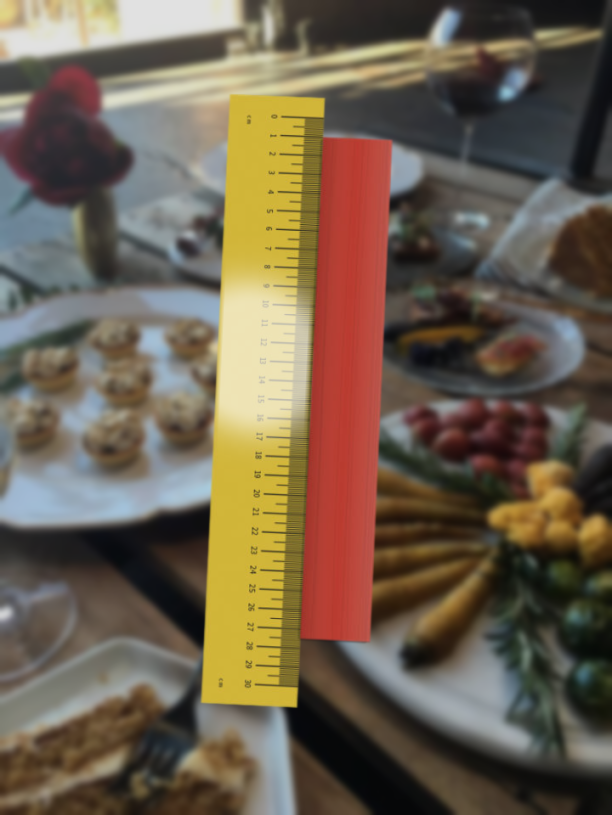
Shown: 26.5 cm
